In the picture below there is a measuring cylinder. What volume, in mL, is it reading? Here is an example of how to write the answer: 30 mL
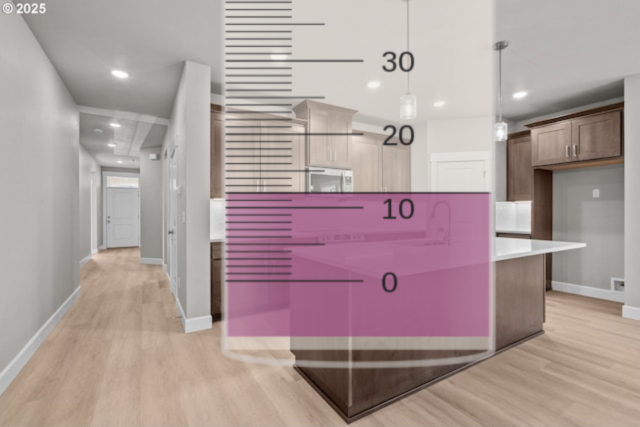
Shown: 12 mL
